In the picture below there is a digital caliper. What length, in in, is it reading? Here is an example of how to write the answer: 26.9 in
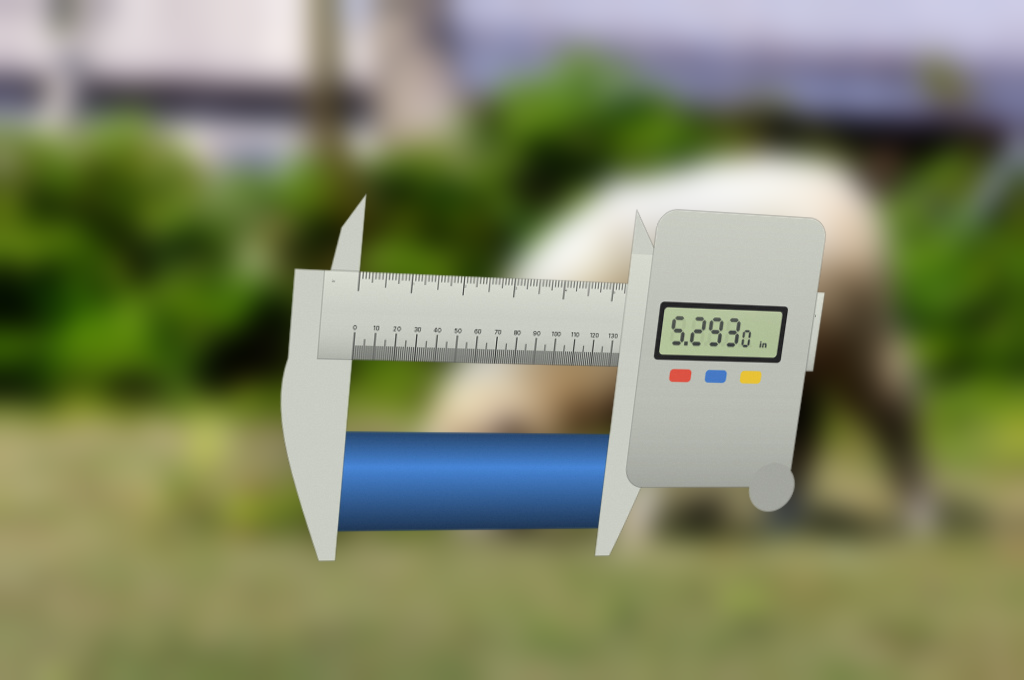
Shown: 5.2930 in
